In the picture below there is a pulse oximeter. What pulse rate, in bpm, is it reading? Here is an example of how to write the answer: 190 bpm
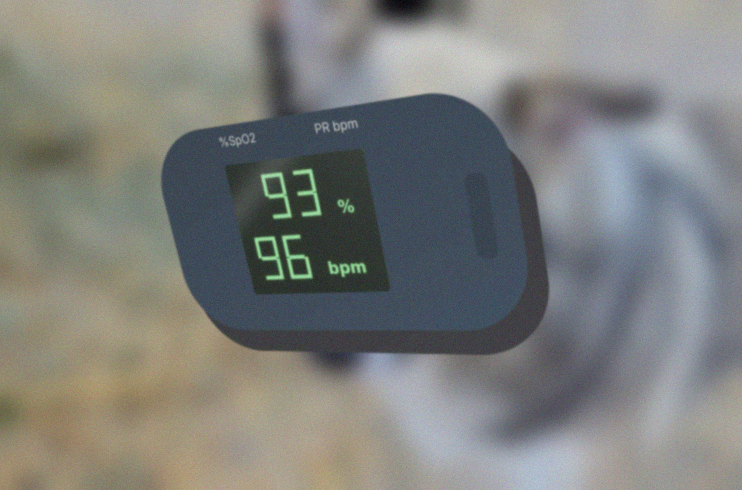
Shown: 96 bpm
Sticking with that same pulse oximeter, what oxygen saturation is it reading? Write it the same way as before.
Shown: 93 %
